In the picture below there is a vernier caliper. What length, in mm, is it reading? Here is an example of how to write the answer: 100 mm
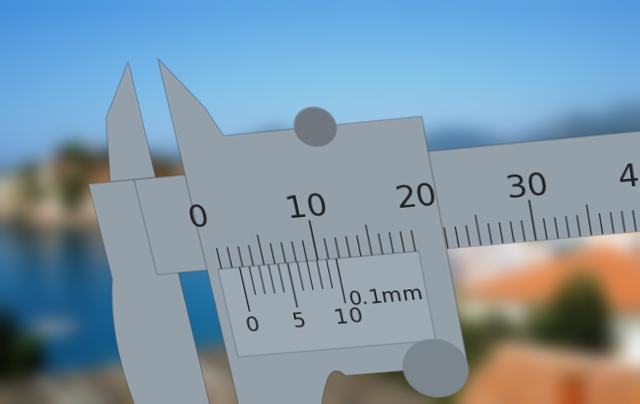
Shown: 2.7 mm
